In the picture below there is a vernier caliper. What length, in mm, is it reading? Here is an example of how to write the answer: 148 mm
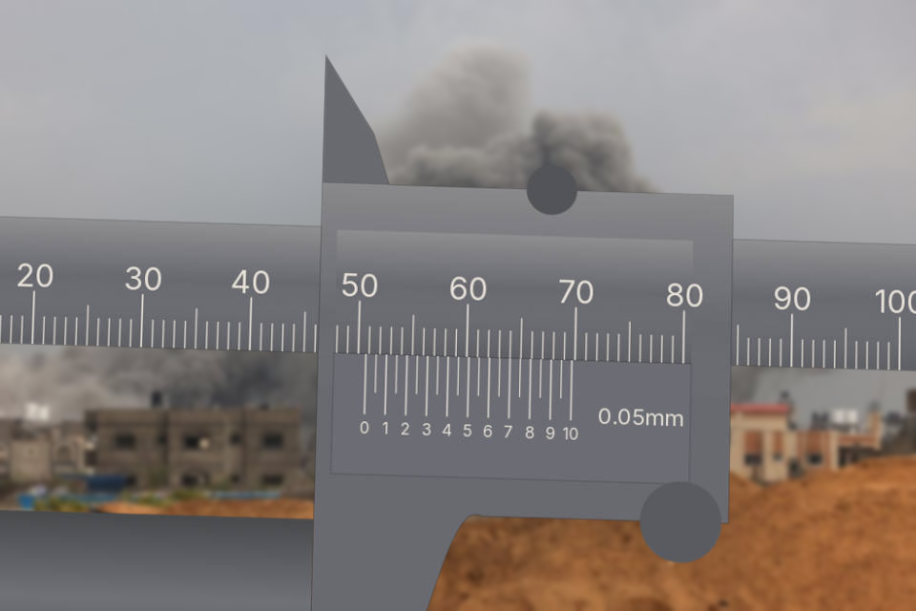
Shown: 50.7 mm
